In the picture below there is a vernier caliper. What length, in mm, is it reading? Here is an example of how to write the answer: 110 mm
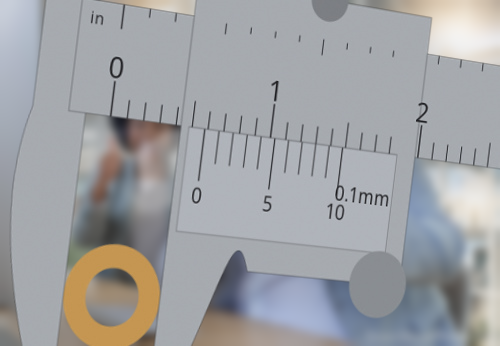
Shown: 5.8 mm
